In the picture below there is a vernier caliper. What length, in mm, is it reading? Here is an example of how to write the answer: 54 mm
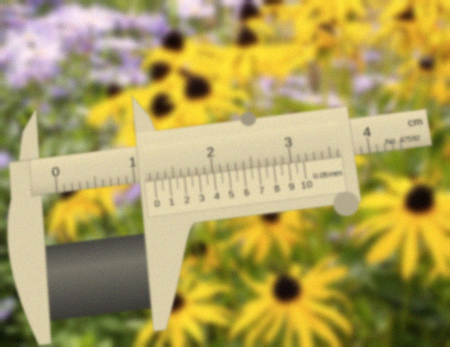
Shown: 12.6 mm
